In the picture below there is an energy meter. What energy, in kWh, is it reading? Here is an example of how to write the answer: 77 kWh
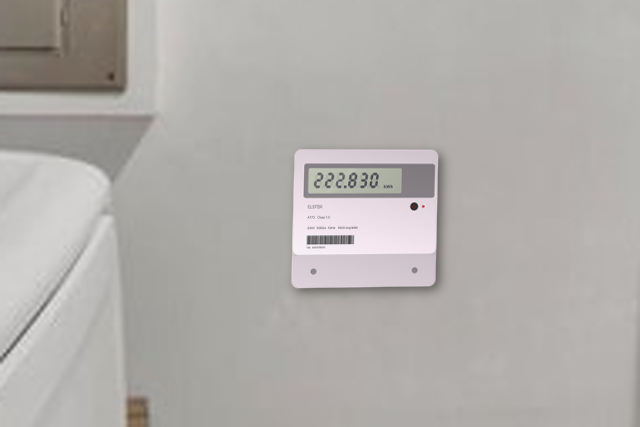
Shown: 222.830 kWh
